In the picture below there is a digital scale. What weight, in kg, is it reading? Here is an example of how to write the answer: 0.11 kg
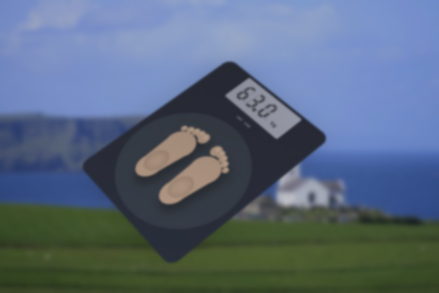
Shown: 63.0 kg
